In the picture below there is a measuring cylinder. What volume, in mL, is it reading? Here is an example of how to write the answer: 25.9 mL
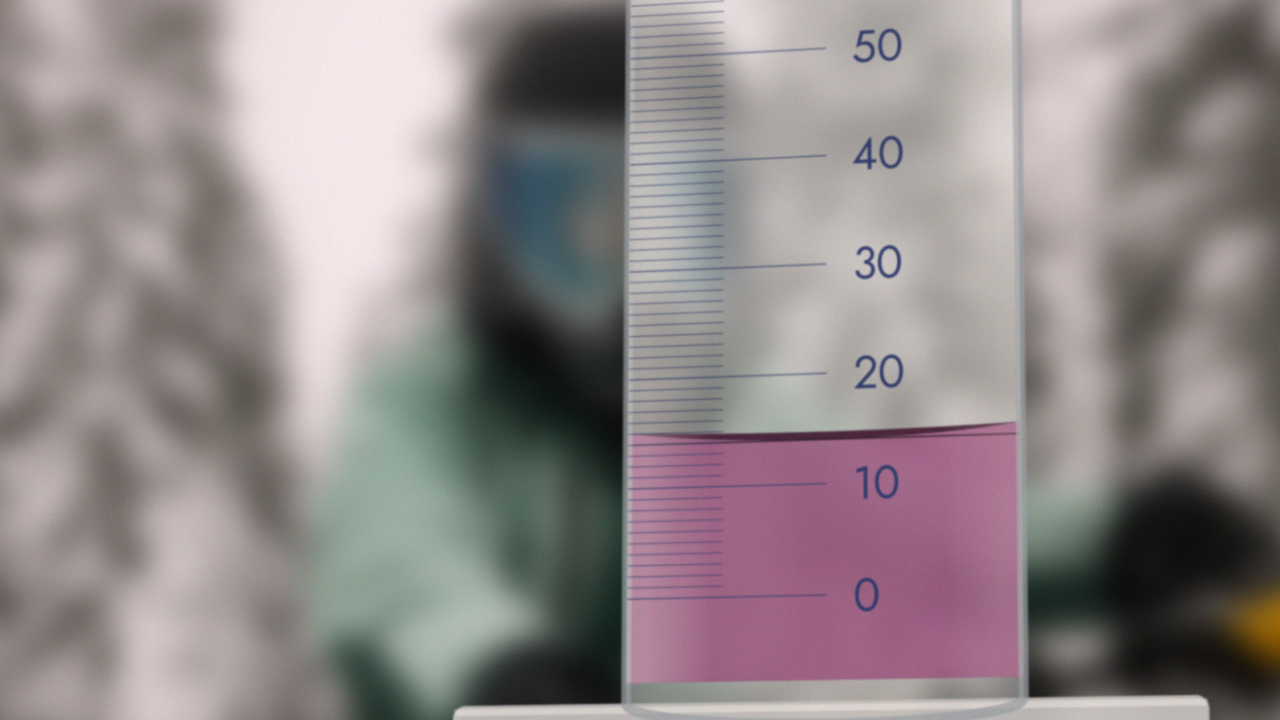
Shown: 14 mL
